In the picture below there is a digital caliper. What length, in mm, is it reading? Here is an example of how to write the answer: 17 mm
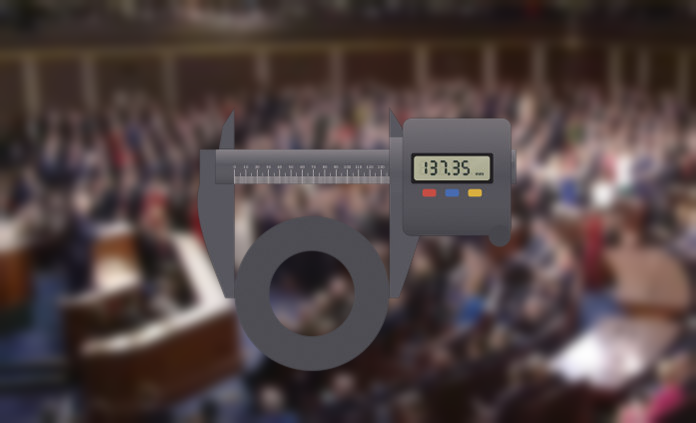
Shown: 137.35 mm
